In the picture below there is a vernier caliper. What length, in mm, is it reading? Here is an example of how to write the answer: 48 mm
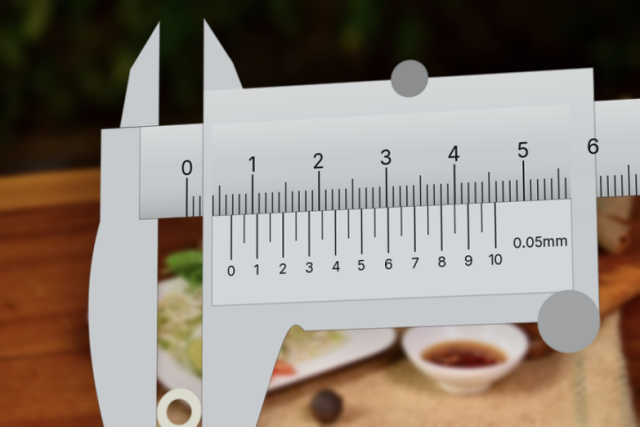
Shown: 6.8 mm
